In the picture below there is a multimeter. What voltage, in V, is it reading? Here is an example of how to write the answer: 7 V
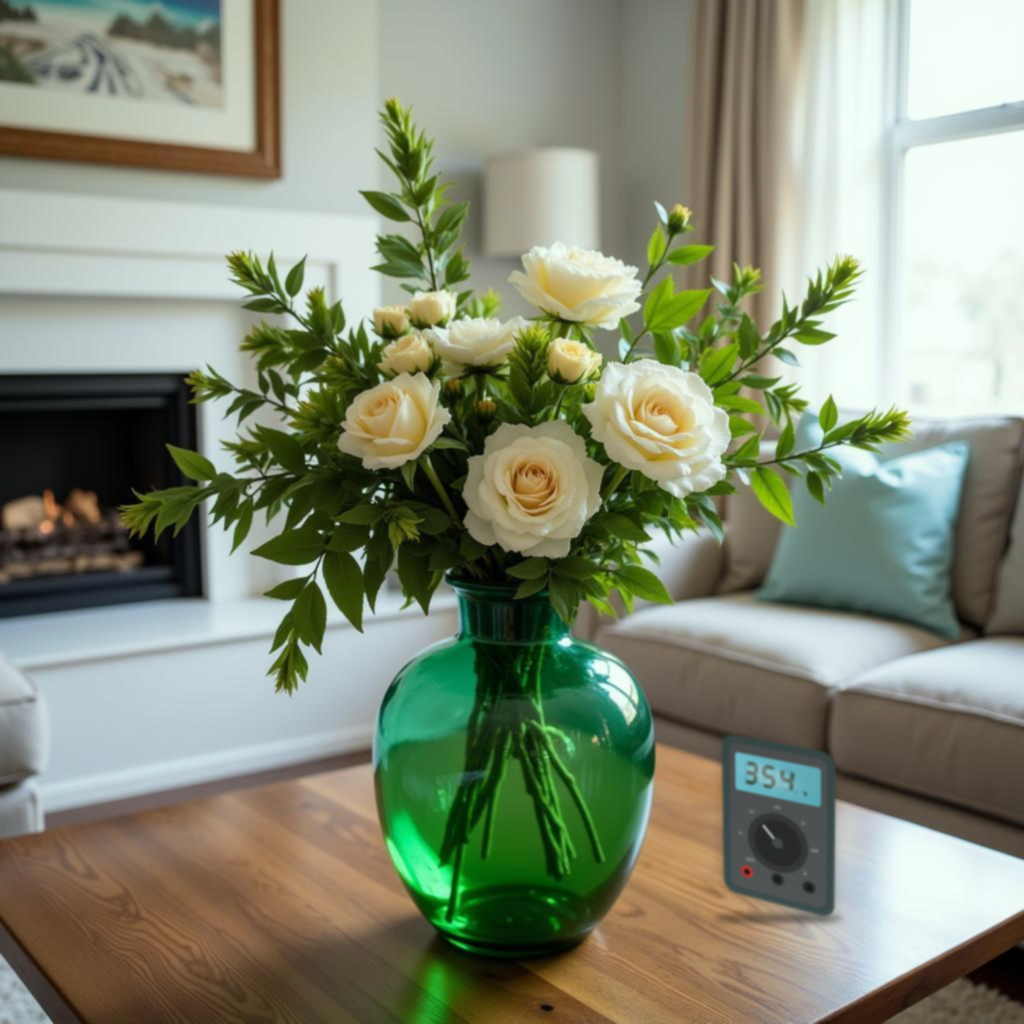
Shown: 354 V
